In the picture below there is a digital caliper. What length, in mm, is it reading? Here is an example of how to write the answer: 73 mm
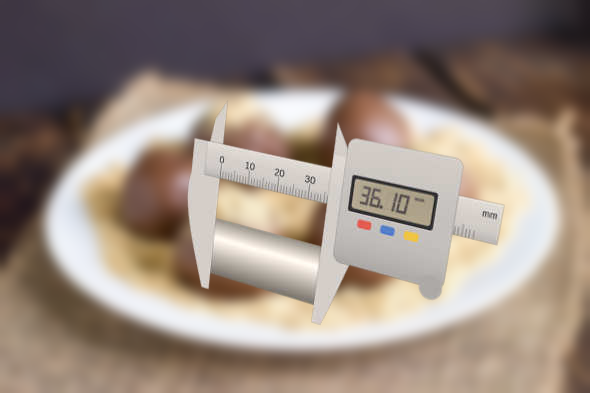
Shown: 36.10 mm
